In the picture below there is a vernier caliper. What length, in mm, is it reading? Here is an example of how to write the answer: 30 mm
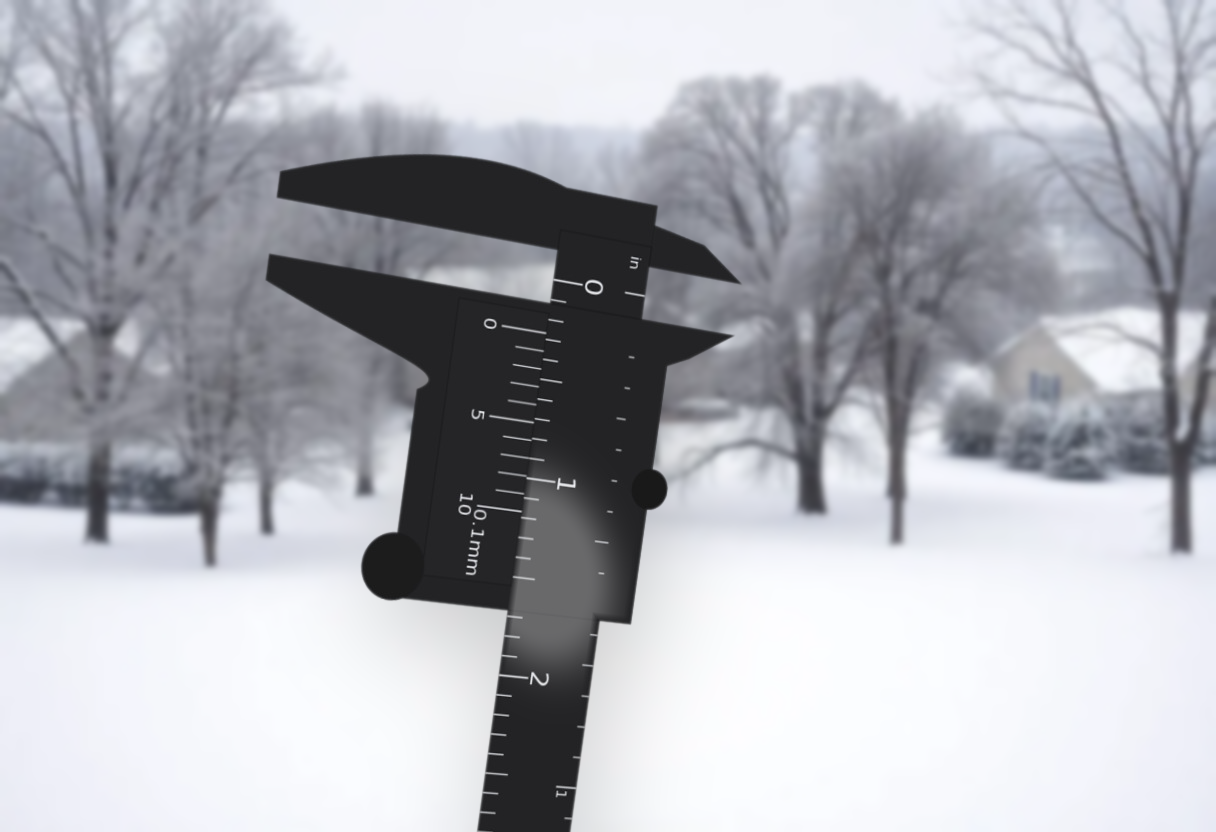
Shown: 2.7 mm
